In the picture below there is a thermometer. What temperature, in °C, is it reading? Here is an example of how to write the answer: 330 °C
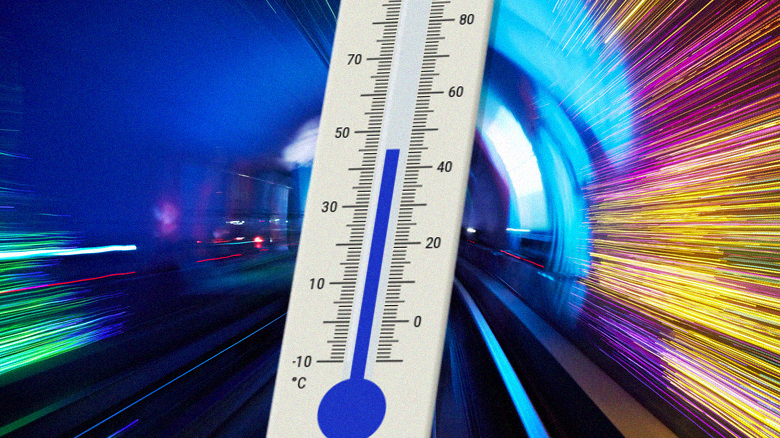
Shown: 45 °C
